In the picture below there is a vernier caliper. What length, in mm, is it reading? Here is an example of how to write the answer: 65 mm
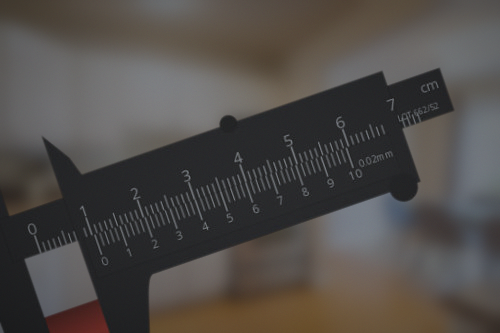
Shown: 10.5 mm
